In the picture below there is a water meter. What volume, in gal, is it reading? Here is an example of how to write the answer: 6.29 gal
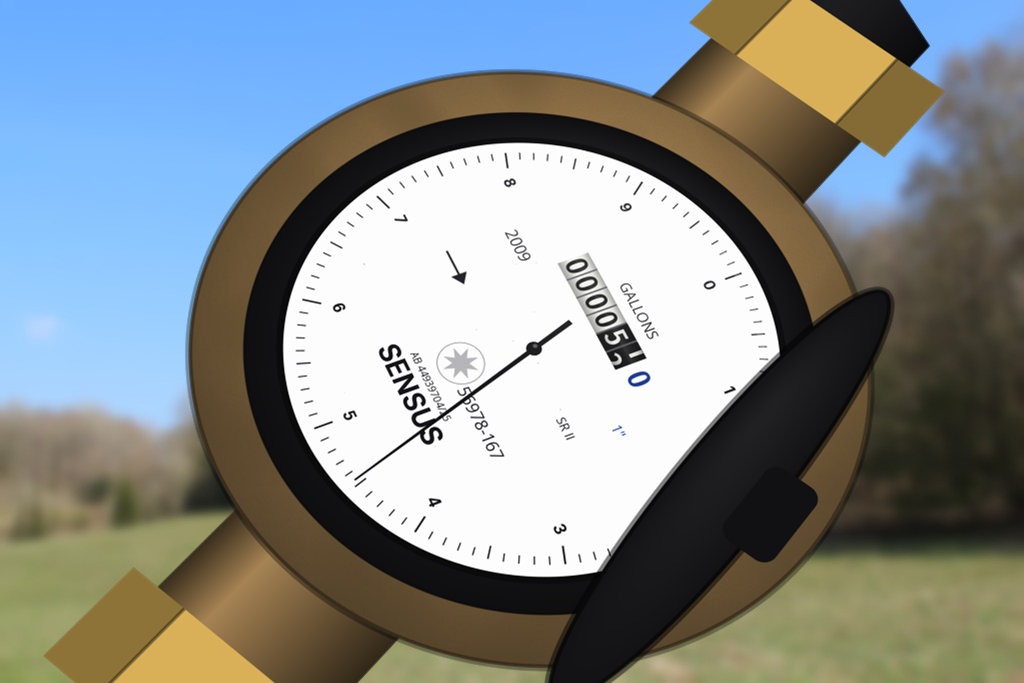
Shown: 514.5 gal
